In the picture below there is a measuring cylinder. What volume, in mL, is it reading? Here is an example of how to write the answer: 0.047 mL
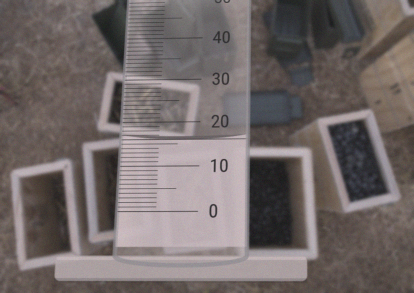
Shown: 16 mL
